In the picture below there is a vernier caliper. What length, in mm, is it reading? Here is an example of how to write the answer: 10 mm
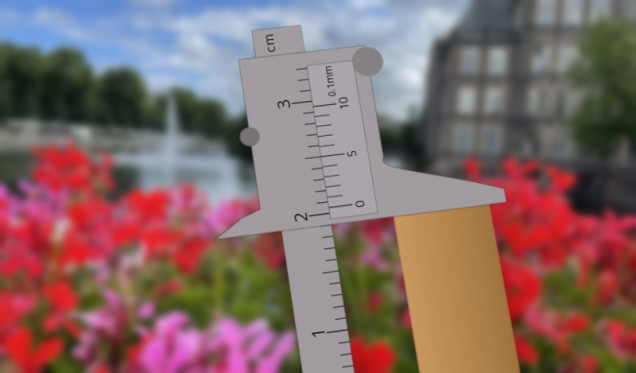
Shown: 20.5 mm
